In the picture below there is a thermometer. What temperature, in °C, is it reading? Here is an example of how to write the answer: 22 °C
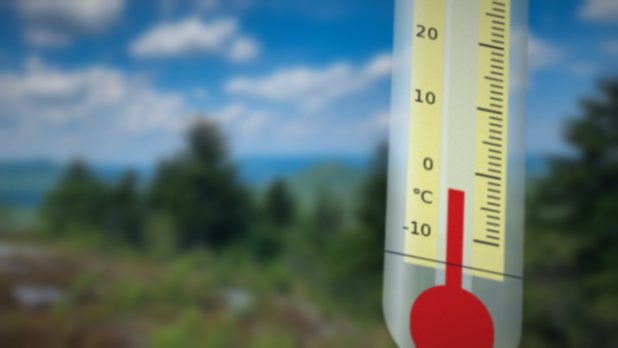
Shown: -3 °C
